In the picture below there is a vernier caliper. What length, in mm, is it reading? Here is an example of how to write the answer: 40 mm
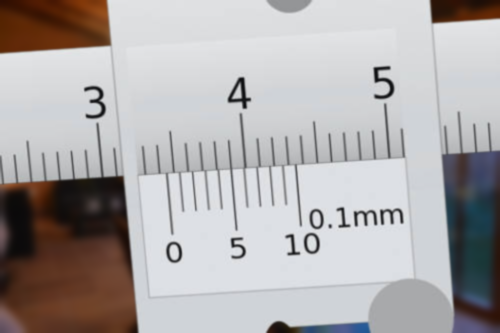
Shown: 34.5 mm
